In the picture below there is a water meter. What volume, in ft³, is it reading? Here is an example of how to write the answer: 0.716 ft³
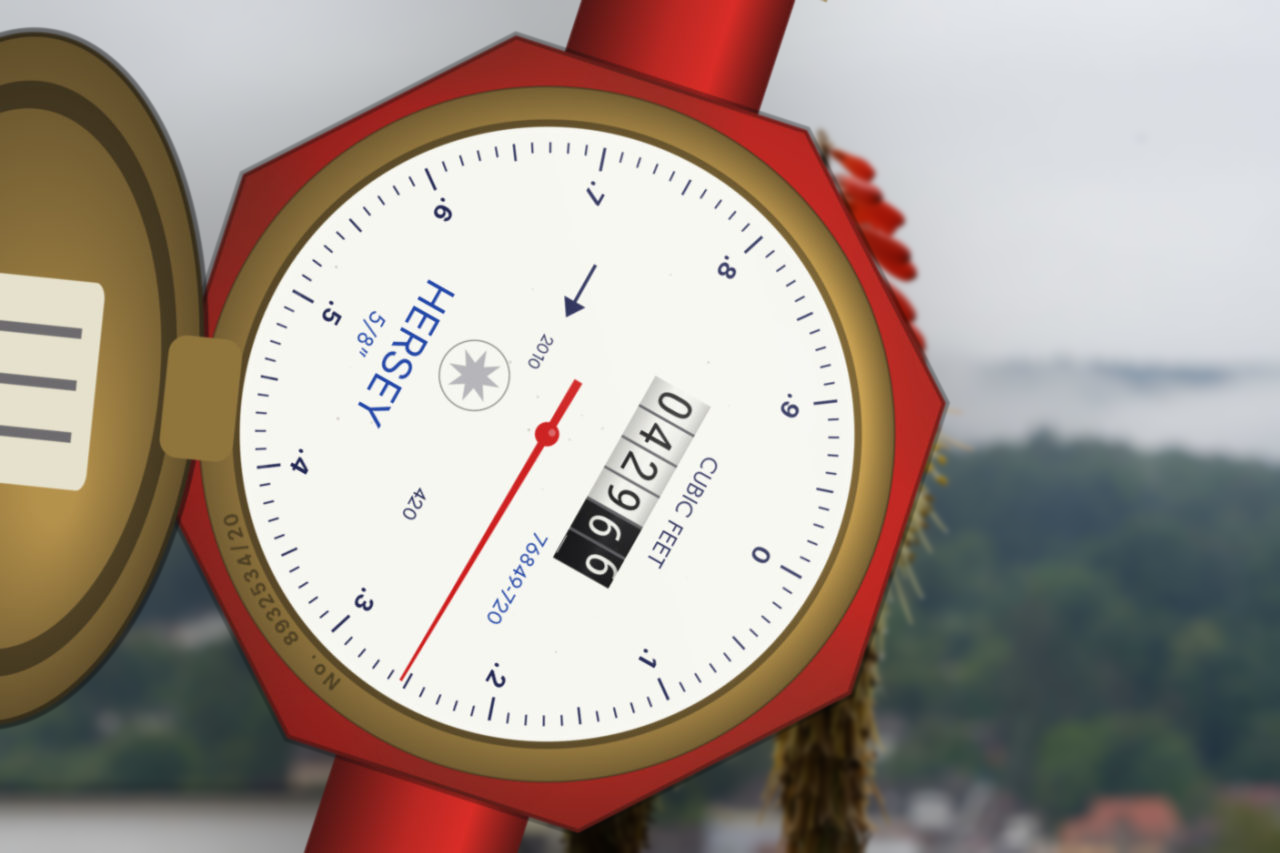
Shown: 42966.25 ft³
